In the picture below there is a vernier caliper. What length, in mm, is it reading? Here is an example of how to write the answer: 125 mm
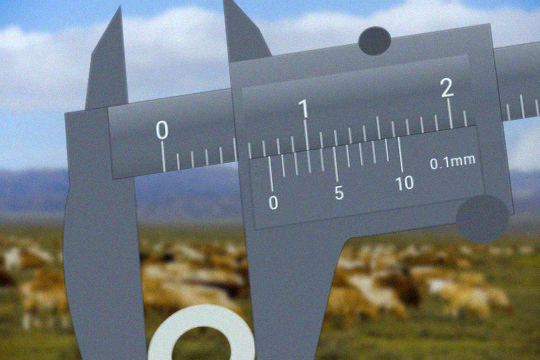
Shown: 7.3 mm
